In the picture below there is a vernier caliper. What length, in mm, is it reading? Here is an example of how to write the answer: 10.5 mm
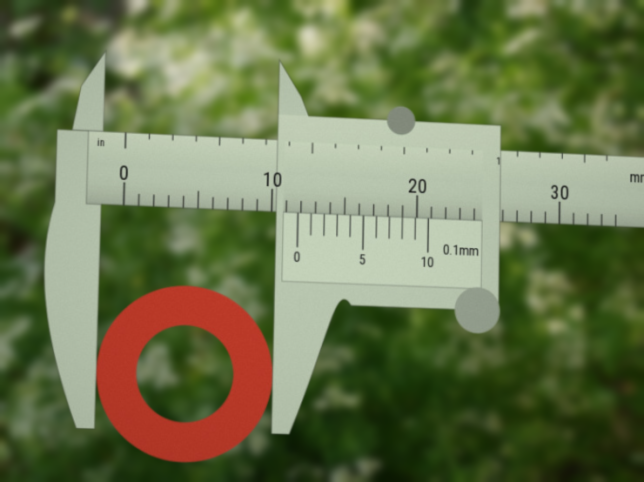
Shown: 11.8 mm
